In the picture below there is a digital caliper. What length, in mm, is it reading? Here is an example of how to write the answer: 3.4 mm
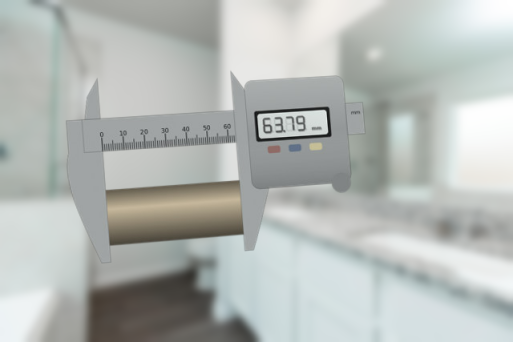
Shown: 63.79 mm
